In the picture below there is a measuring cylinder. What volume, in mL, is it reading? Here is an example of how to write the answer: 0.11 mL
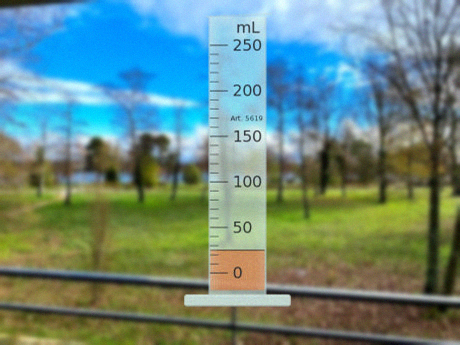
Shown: 25 mL
